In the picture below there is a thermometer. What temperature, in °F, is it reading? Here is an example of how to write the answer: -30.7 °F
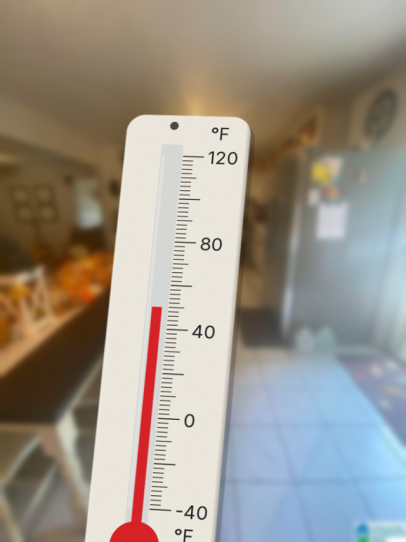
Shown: 50 °F
